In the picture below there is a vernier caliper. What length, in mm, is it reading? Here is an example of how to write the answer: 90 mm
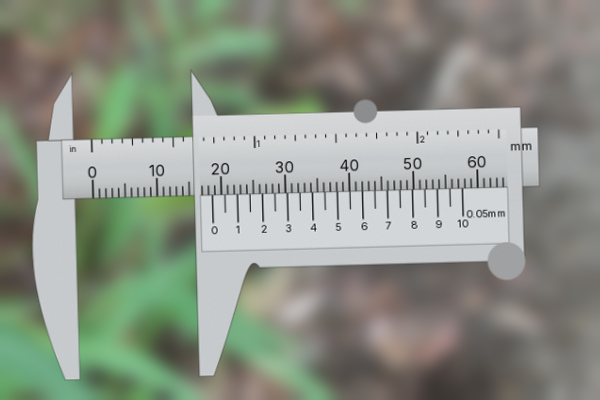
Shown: 18.6 mm
